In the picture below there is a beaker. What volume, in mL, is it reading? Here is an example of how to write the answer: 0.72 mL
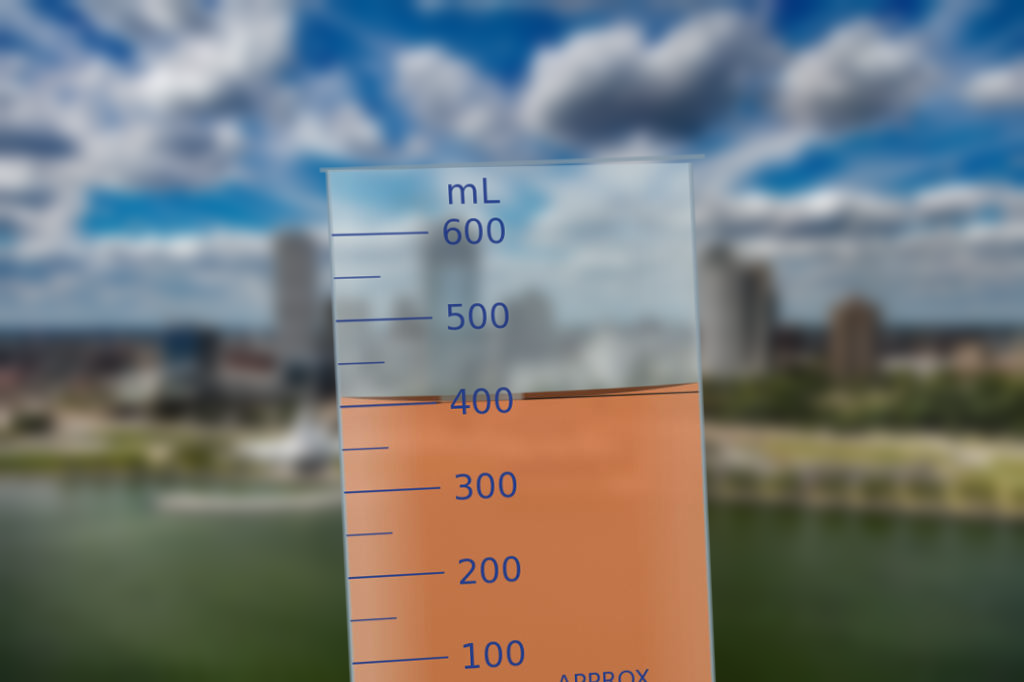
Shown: 400 mL
